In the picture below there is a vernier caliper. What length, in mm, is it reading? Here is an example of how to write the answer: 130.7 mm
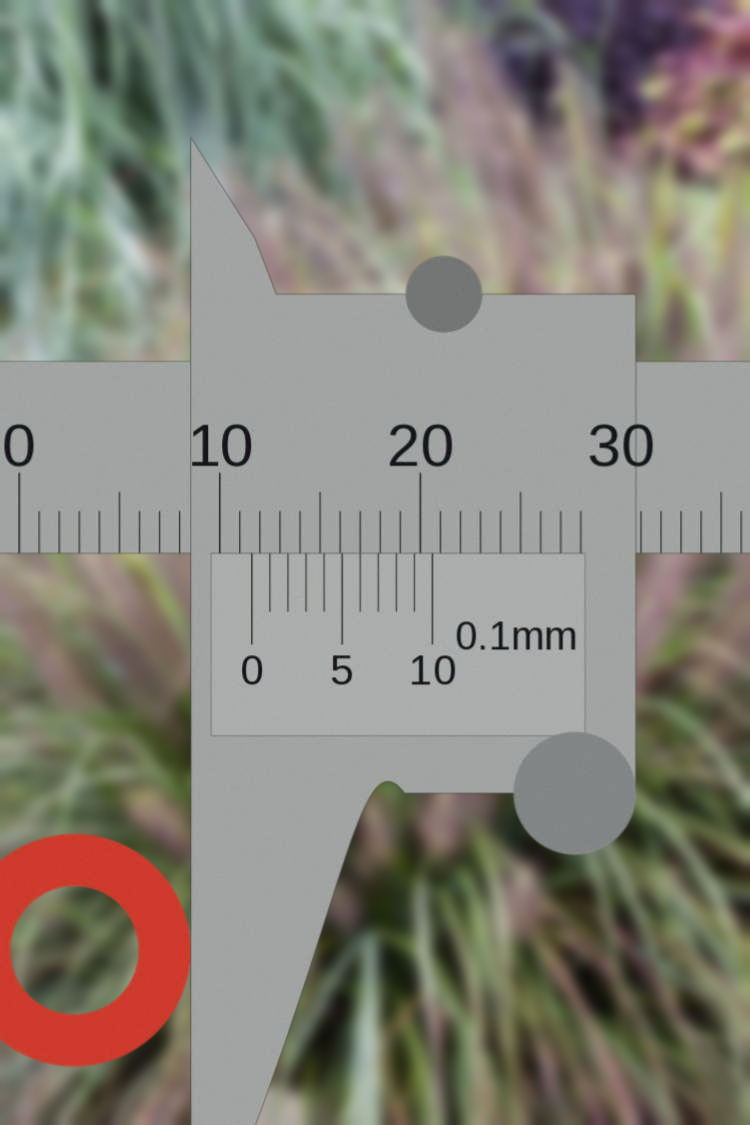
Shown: 11.6 mm
